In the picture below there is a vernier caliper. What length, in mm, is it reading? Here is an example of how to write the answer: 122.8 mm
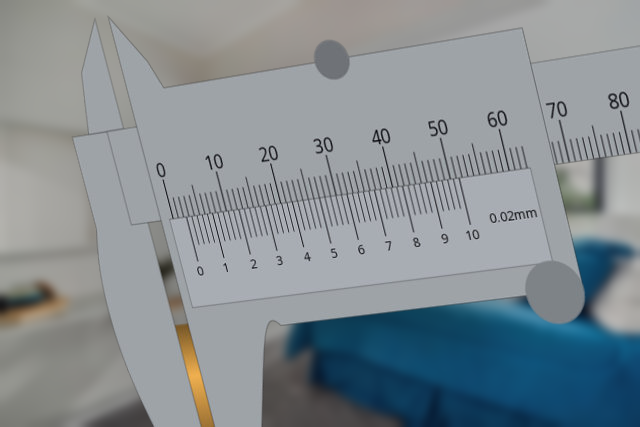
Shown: 2.5 mm
